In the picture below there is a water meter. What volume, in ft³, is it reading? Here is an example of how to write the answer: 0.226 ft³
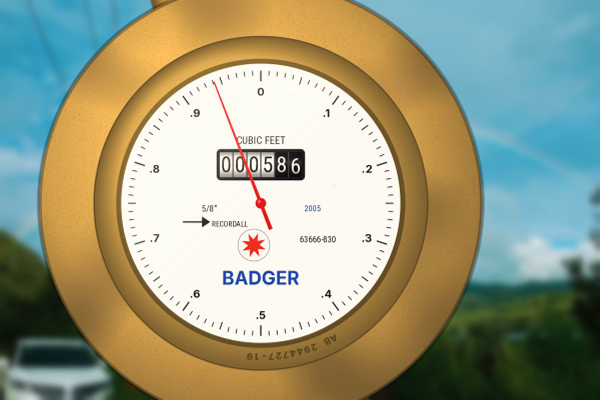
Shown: 585.94 ft³
